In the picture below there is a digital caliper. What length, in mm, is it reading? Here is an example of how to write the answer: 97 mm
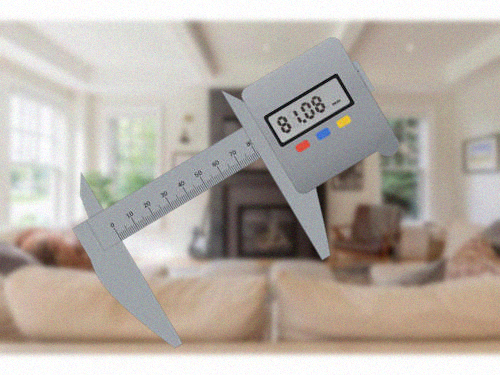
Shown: 81.08 mm
